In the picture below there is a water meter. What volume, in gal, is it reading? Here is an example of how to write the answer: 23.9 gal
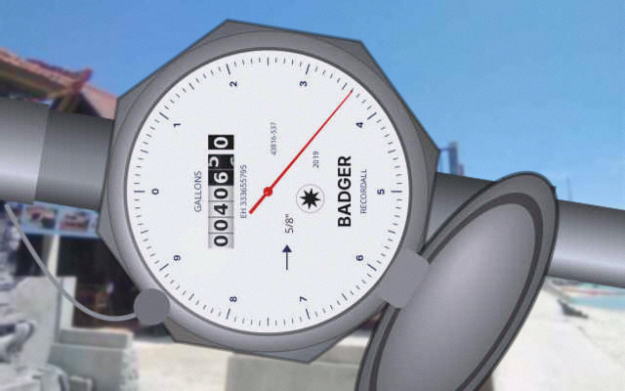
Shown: 40653.6 gal
